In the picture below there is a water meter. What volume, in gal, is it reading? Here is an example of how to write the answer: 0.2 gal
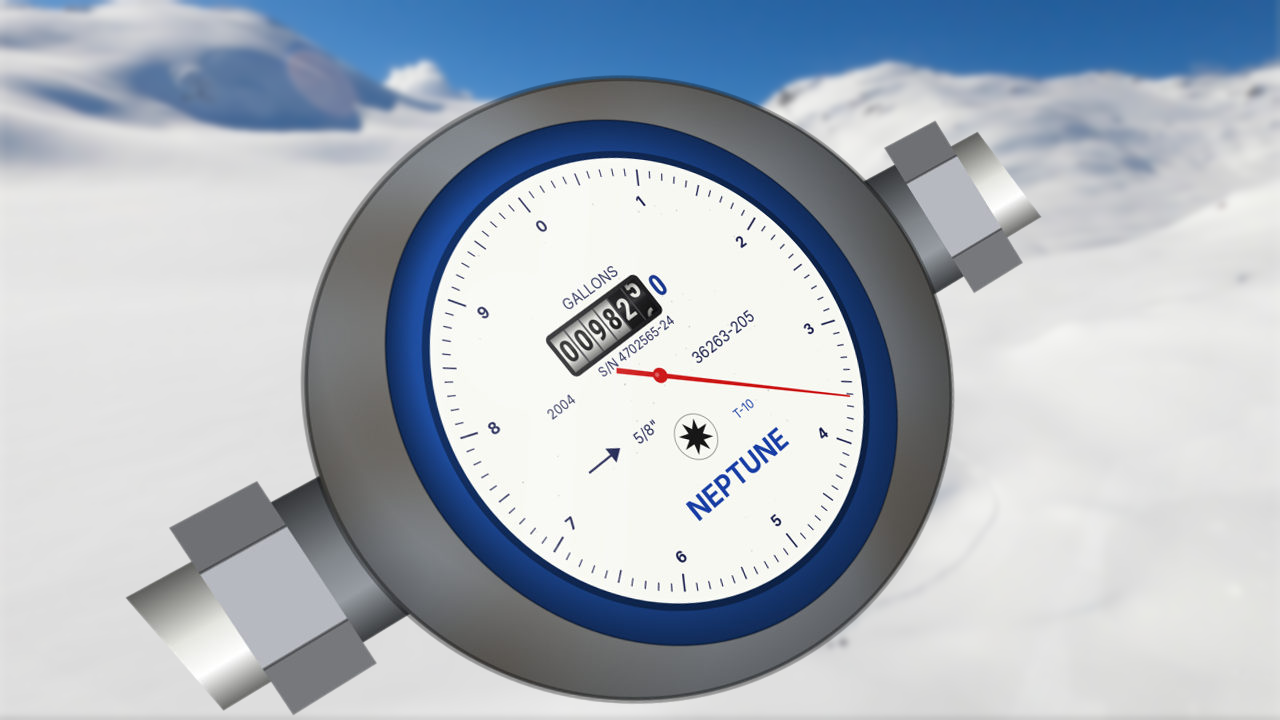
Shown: 98253.6 gal
